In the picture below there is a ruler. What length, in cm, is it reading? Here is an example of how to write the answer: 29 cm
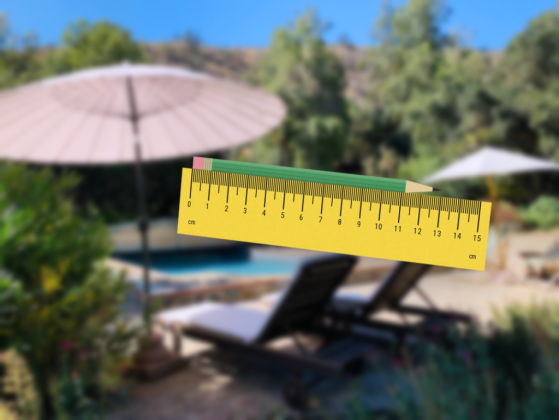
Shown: 13 cm
